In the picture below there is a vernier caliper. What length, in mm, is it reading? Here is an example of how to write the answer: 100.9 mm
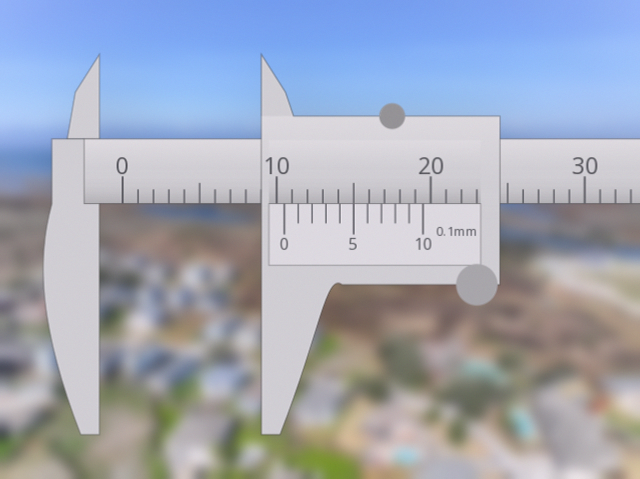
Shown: 10.5 mm
